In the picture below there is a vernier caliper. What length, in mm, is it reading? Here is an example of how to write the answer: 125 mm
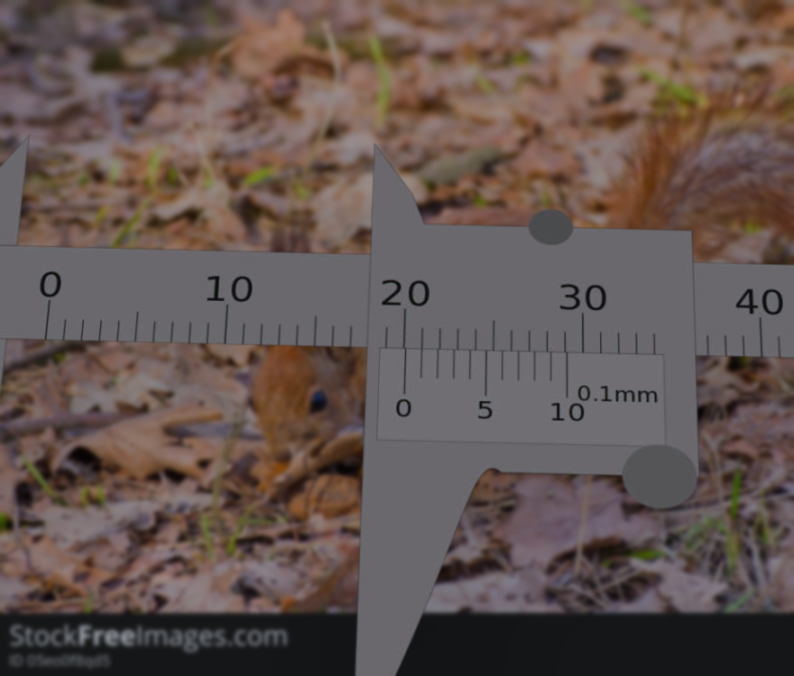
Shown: 20.1 mm
